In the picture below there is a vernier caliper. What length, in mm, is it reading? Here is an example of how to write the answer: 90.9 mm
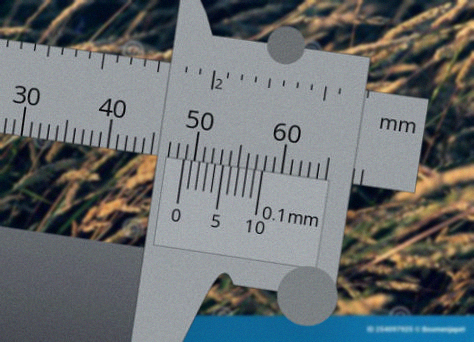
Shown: 48.8 mm
